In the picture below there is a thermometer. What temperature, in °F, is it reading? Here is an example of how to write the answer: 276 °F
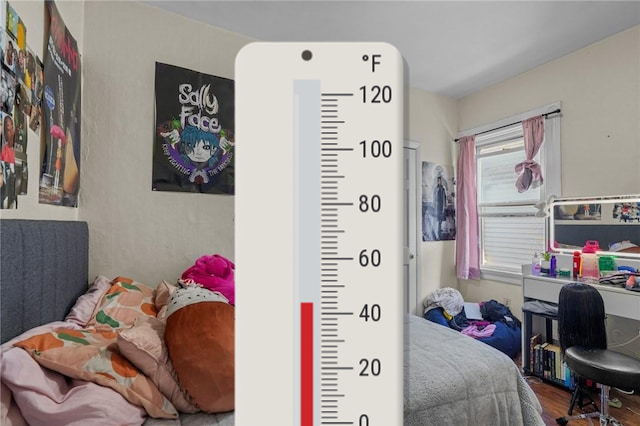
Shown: 44 °F
